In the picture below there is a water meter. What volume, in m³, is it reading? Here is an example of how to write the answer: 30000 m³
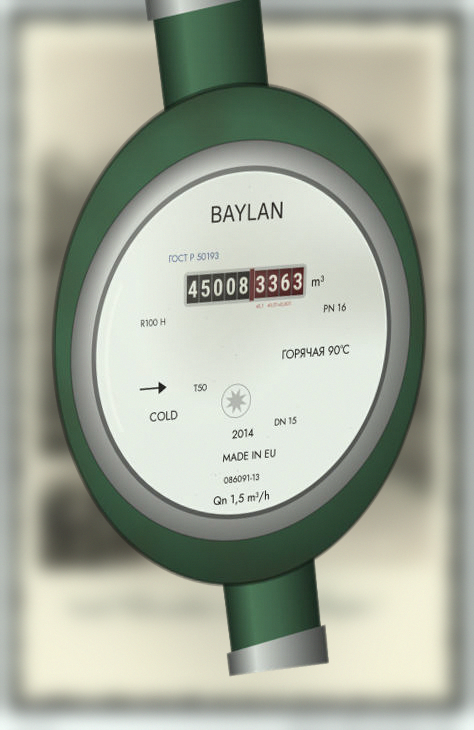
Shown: 45008.3363 m³
